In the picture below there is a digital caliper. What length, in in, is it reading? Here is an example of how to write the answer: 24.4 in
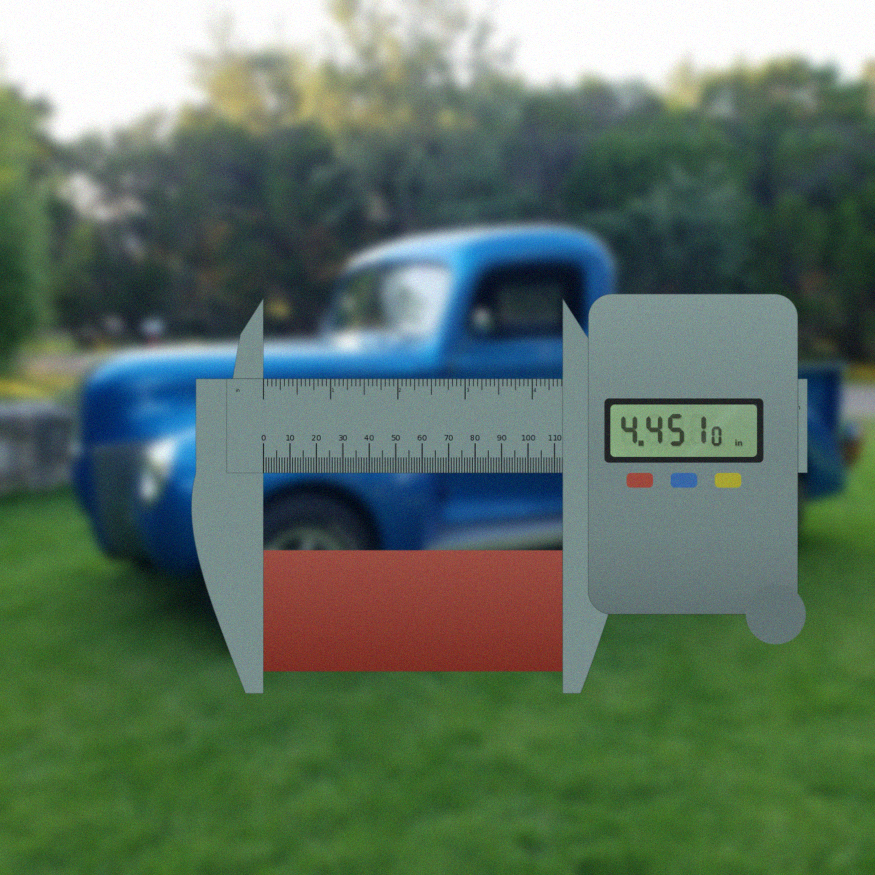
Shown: 4.4510 in
